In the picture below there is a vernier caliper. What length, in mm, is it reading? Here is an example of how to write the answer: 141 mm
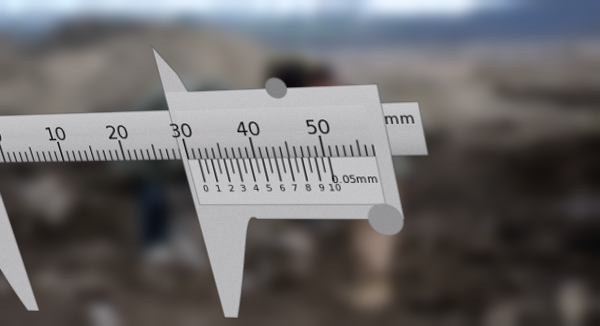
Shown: 31.6 mm
